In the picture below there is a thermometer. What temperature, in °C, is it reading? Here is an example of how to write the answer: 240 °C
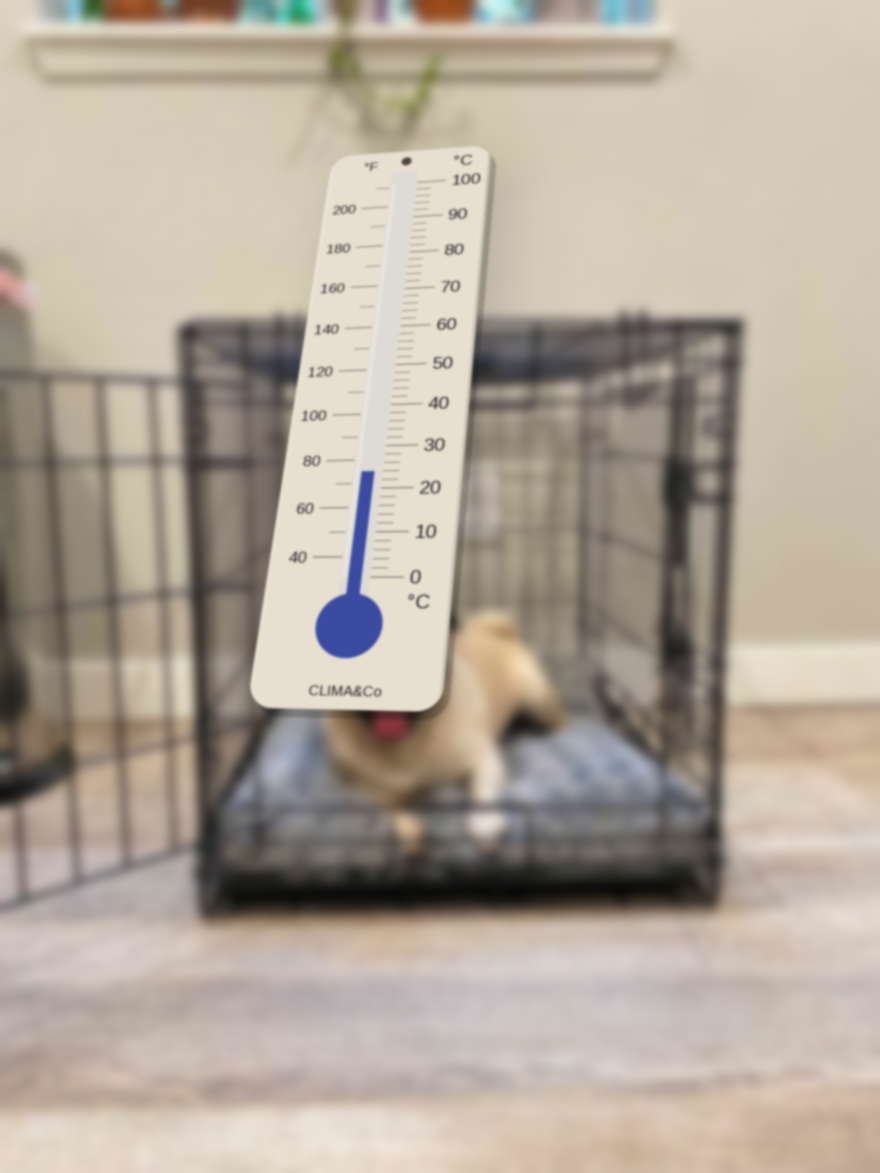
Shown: 24 °C
